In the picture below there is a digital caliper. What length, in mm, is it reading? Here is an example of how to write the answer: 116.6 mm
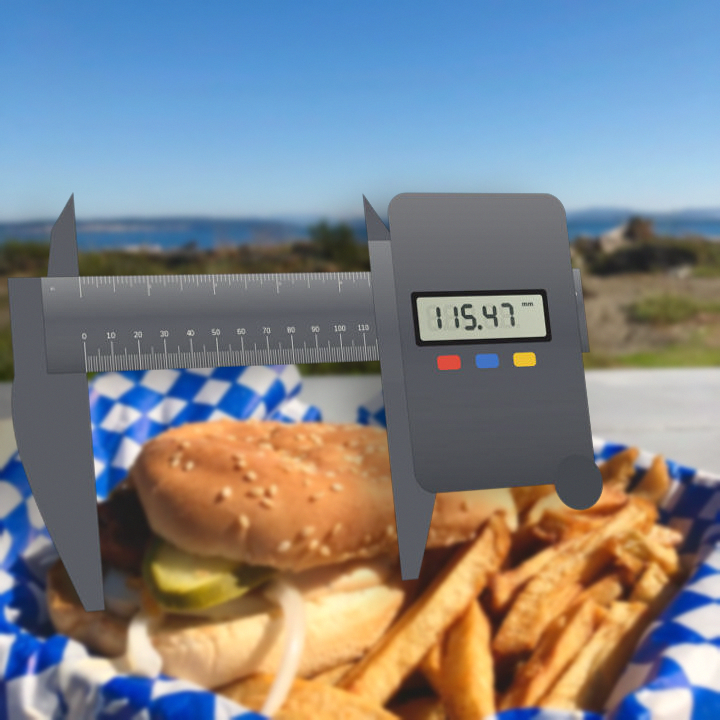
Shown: 115.47 mm
